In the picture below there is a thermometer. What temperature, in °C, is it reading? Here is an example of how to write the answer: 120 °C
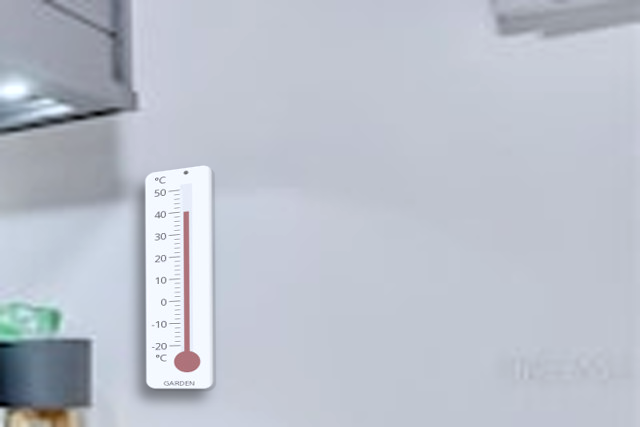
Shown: 40 °C
